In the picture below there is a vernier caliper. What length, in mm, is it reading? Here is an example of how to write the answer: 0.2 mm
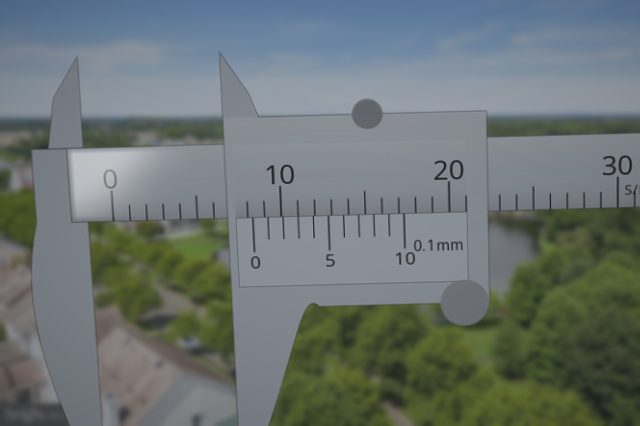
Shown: 8.3 mm
